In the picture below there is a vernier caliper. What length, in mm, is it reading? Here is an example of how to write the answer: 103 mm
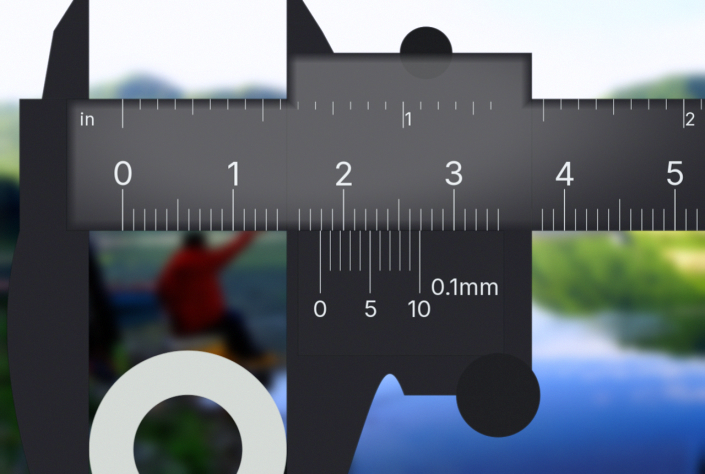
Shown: 17.9 mm
